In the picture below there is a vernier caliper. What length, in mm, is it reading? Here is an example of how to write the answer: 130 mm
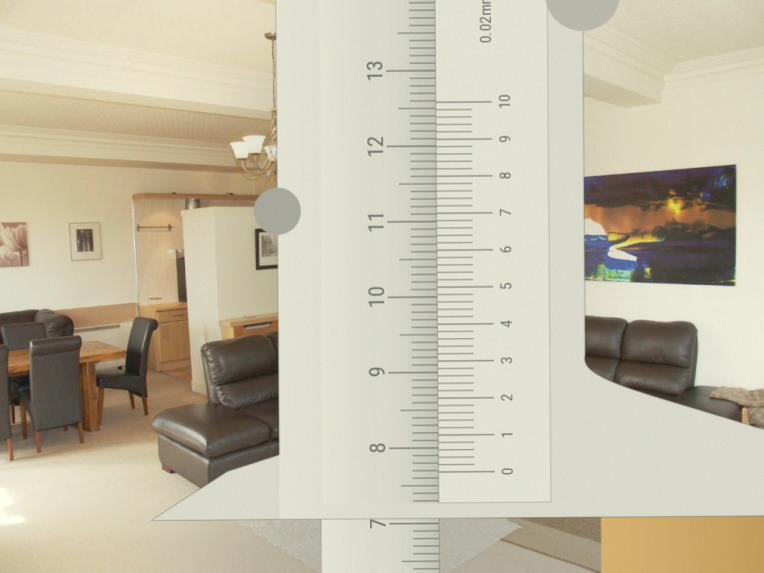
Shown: 76.8 mm
